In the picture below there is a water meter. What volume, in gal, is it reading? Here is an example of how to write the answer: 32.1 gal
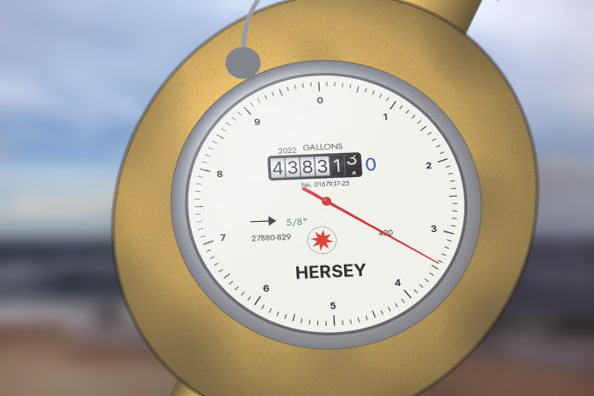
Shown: 4383133.4 gal
